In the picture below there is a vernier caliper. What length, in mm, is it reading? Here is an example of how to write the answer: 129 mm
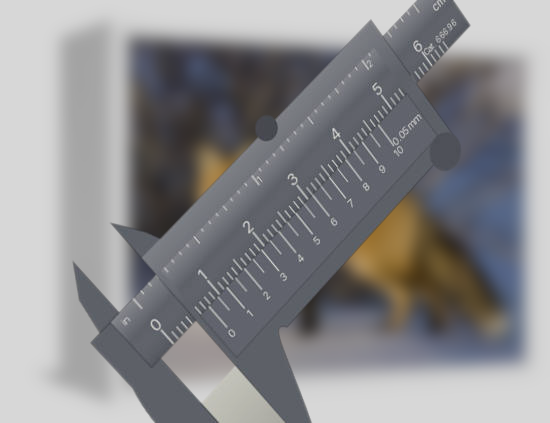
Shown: 7.6 mm
